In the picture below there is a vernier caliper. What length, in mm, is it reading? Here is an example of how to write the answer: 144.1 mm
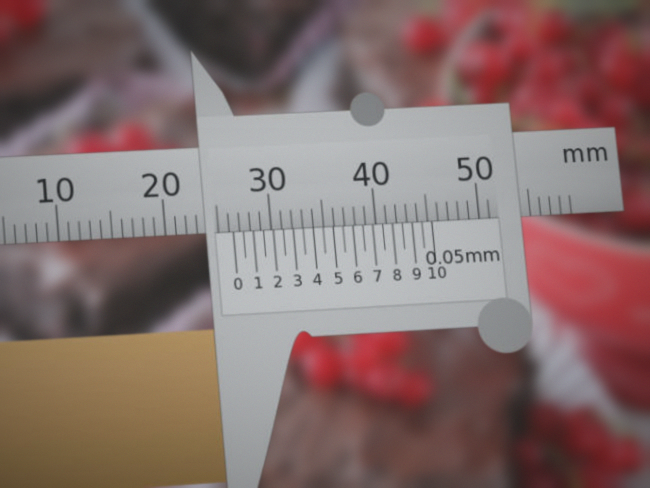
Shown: 26.4 mm
